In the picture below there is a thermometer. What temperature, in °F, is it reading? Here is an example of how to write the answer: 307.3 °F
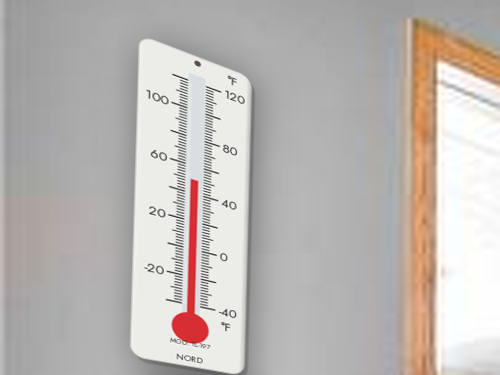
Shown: 50 °F
